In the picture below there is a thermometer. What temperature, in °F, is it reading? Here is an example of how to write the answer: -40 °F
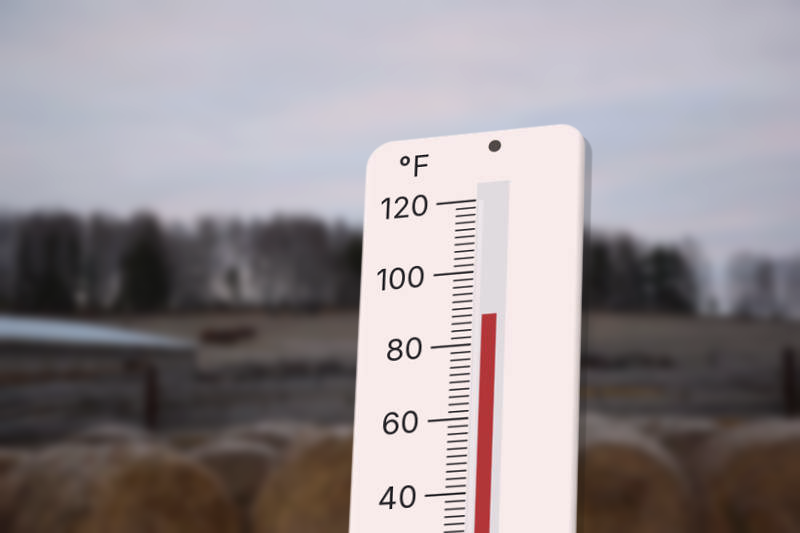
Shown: 88 °F
